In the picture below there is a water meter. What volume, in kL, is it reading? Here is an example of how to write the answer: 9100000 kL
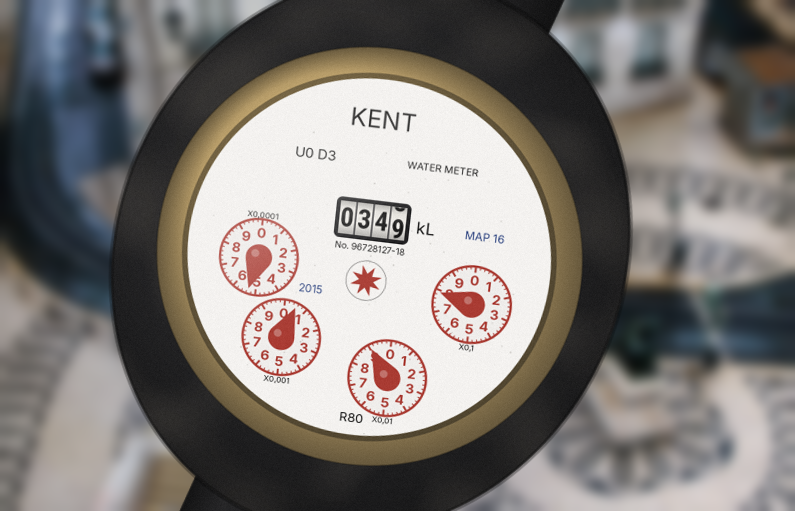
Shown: 348.7905 kL
